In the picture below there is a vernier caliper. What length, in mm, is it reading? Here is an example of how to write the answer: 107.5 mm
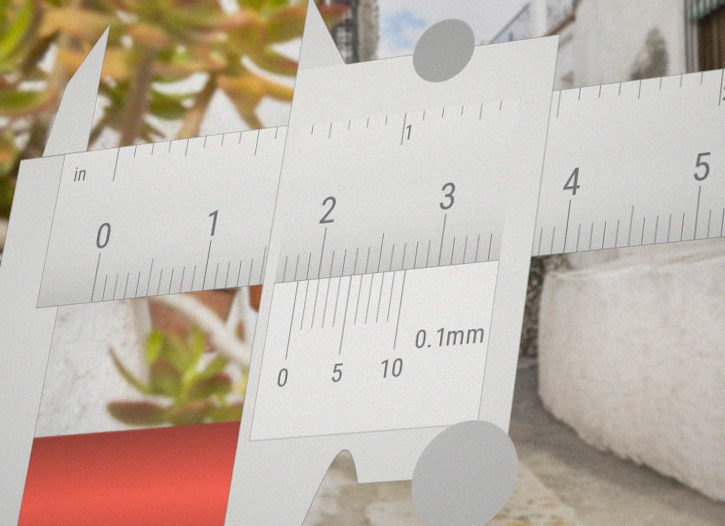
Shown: 18.3 mm
